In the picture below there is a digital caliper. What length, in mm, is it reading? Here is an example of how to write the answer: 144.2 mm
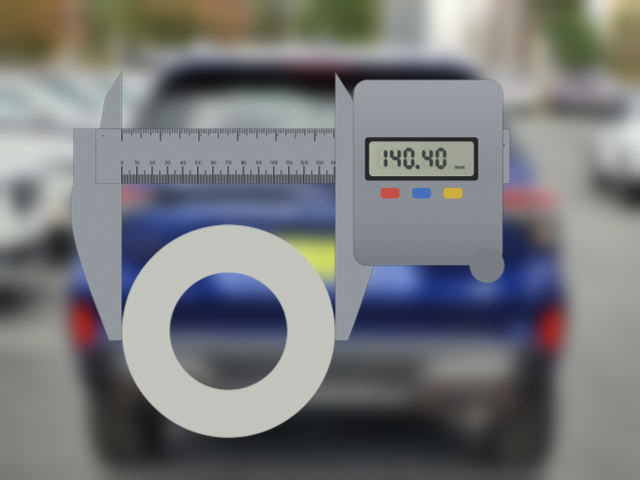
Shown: 140.40 mm
